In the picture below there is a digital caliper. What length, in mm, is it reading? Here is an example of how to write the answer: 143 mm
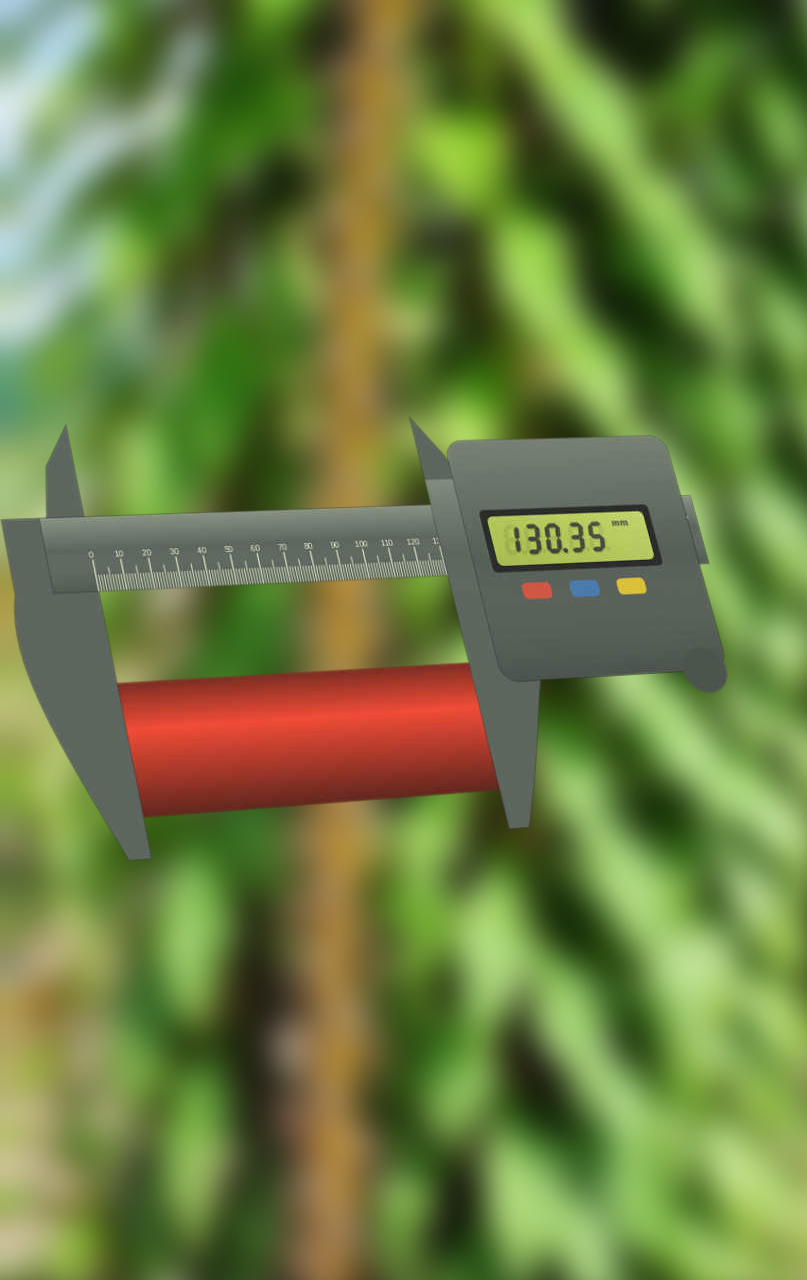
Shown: 130.35 mm
